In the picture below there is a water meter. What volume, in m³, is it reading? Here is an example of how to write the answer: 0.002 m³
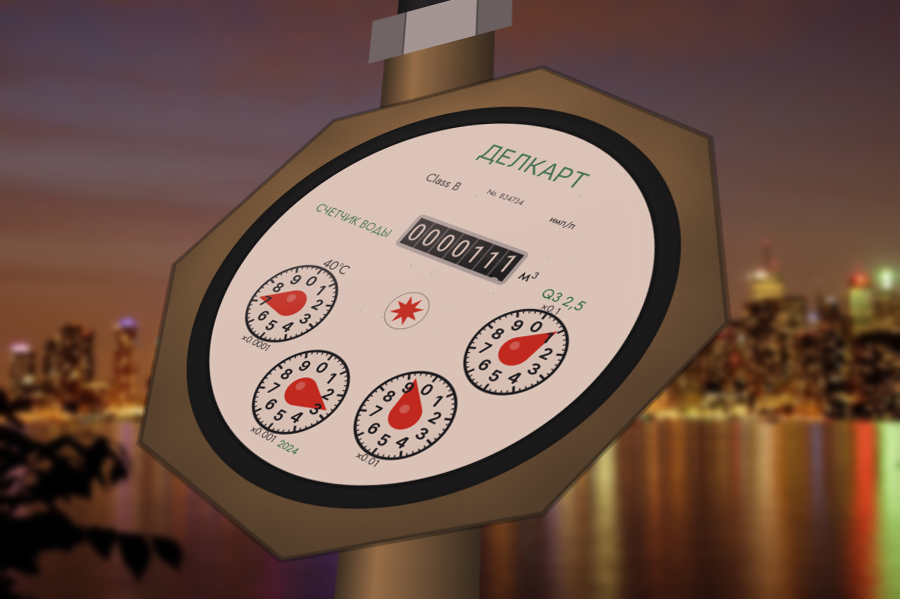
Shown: 111.0927 m³
